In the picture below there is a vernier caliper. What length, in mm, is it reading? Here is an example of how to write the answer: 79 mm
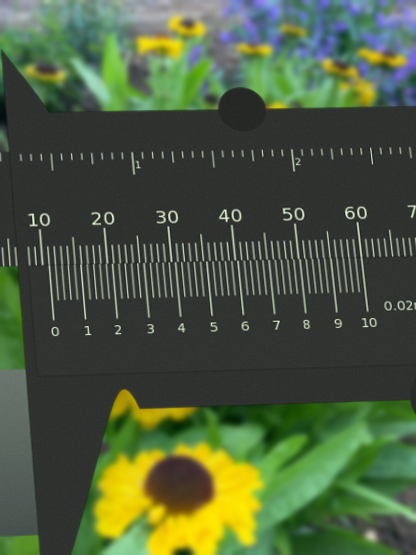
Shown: 11.0 mm
